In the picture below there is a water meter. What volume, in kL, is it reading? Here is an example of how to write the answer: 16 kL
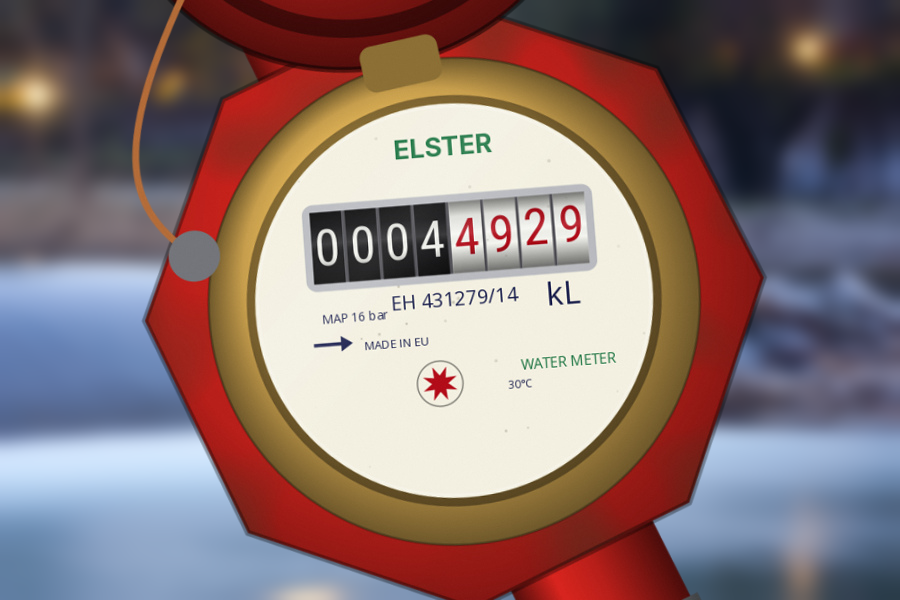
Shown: 4.4929 kL
